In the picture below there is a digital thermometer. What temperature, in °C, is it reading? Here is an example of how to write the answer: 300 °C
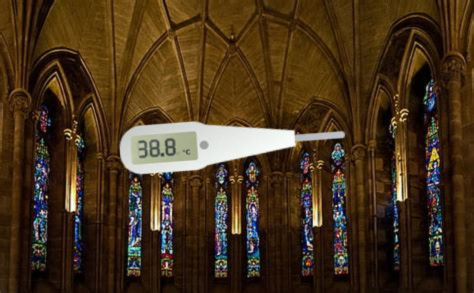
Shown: 38.8 °C
